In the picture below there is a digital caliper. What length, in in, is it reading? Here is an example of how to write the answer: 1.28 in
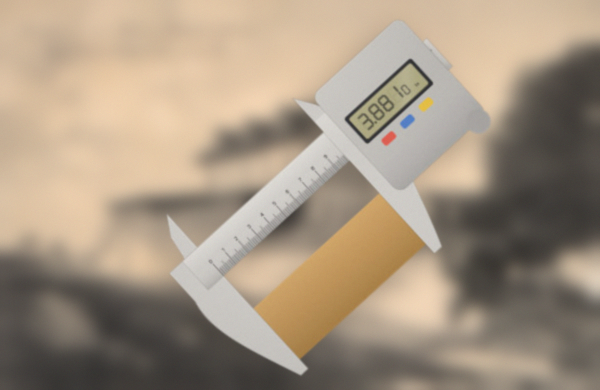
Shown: 3.8810 in
